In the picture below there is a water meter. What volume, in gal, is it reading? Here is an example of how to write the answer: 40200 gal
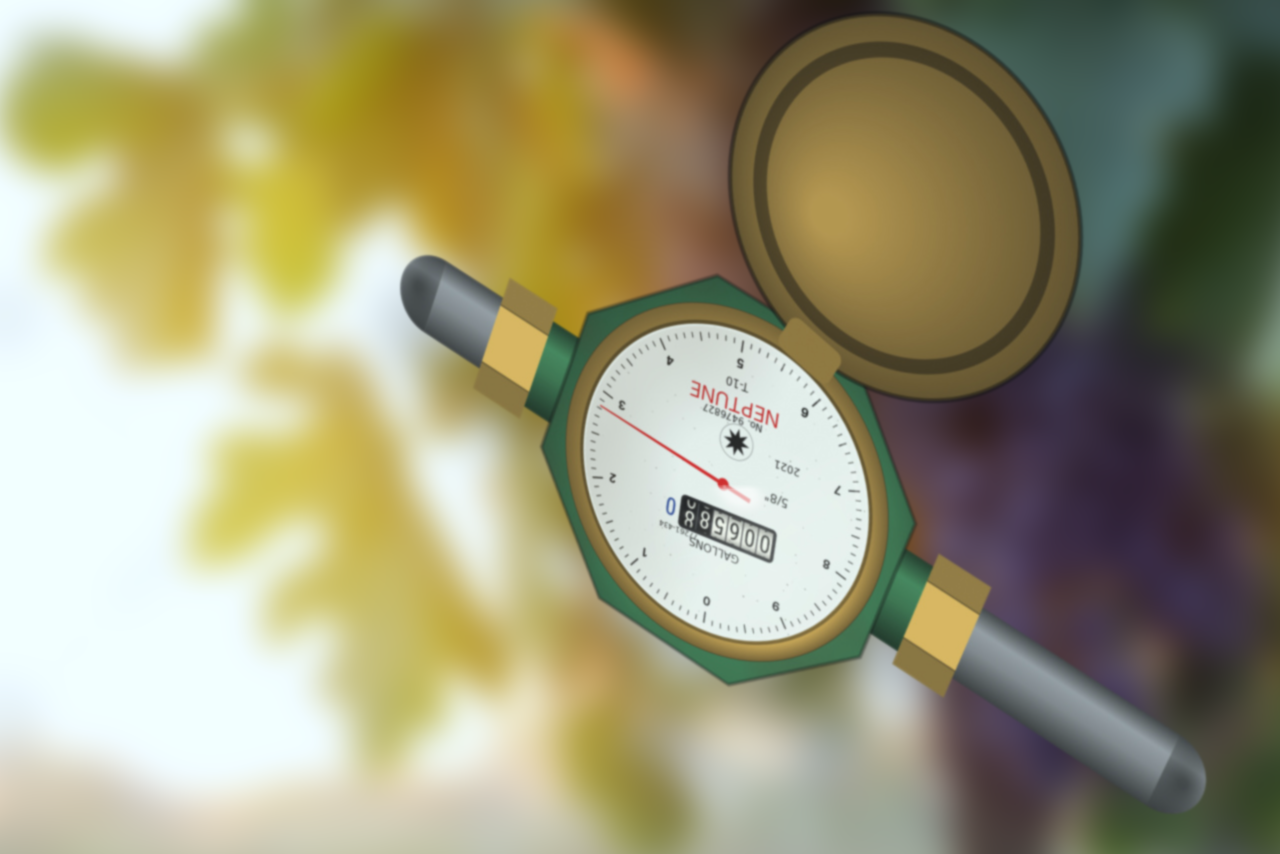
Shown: 65882.8 gal
